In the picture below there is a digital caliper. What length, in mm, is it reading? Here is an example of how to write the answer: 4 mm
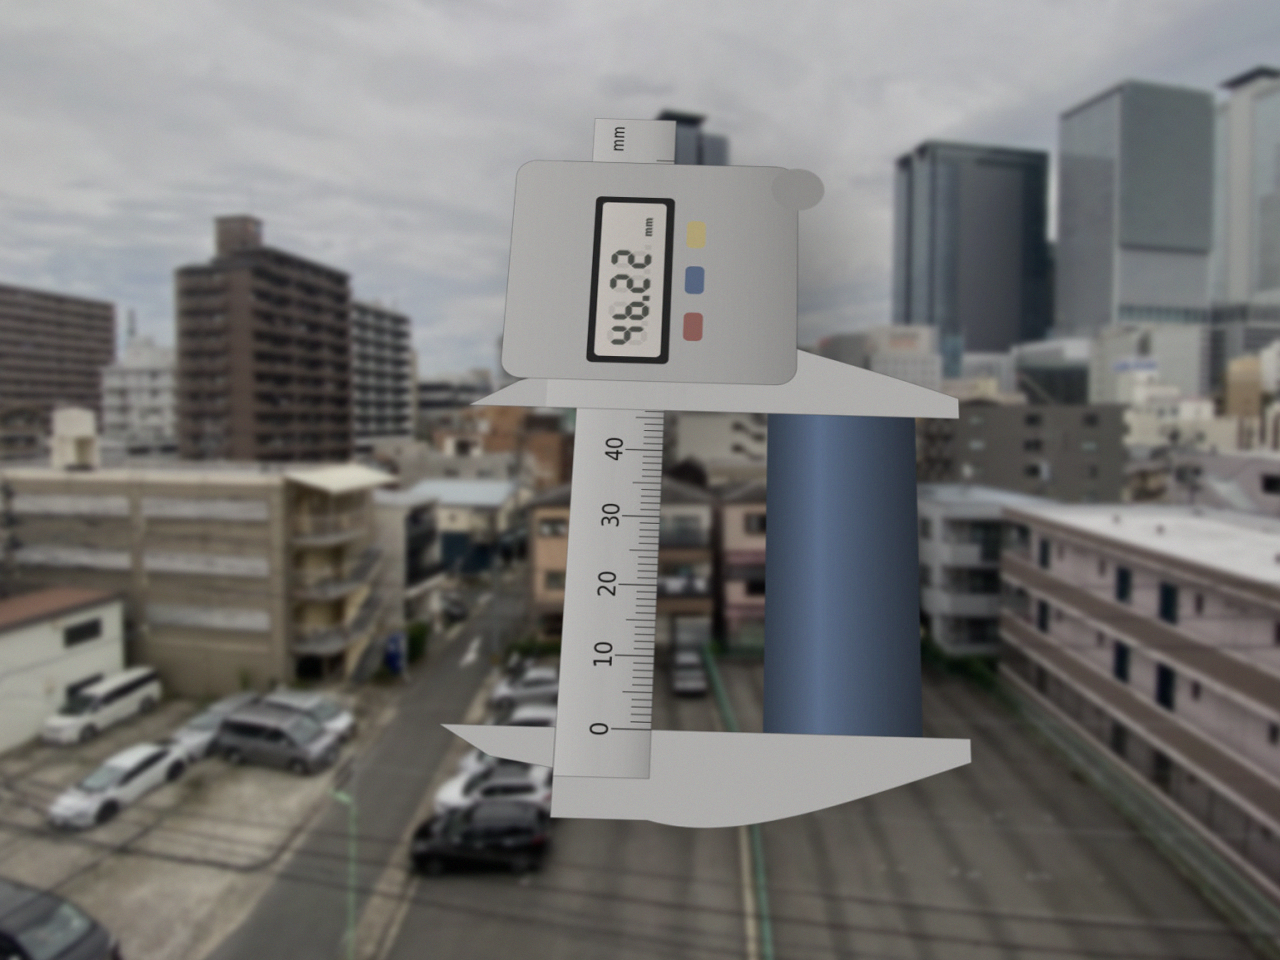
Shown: 46.22 mm
